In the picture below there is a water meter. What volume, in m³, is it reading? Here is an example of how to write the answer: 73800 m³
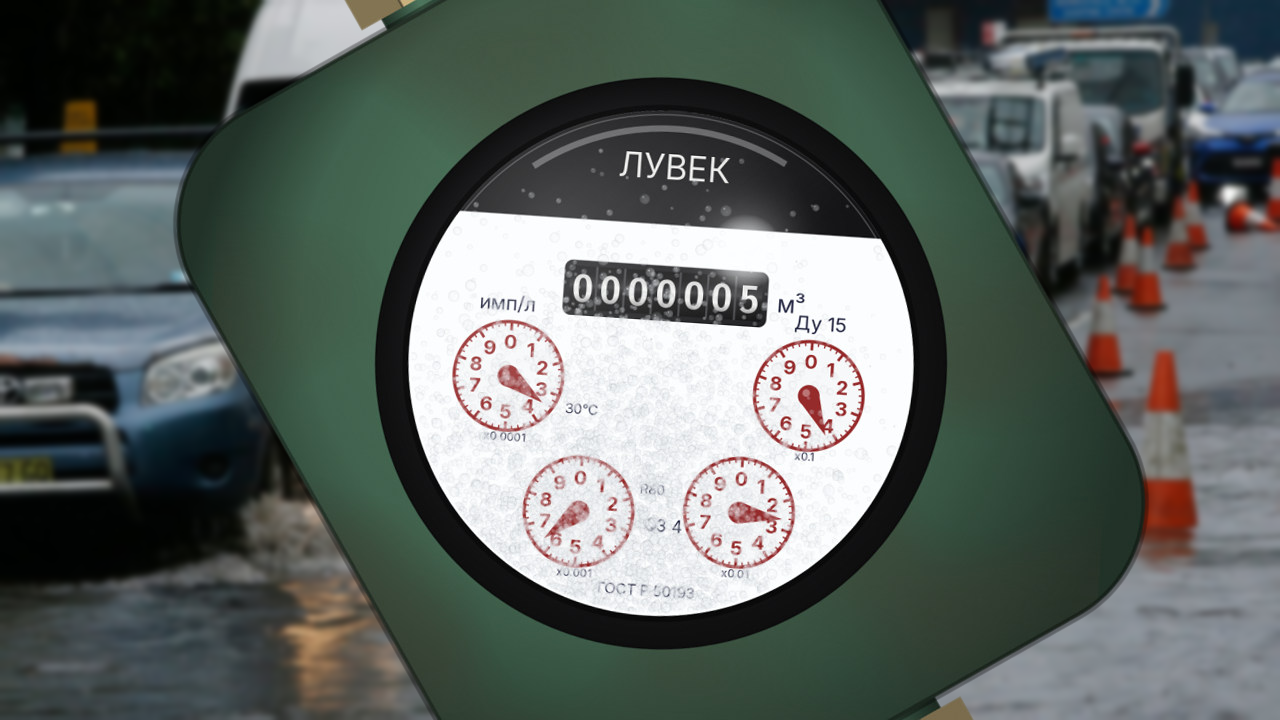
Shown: 5.4263 m³
